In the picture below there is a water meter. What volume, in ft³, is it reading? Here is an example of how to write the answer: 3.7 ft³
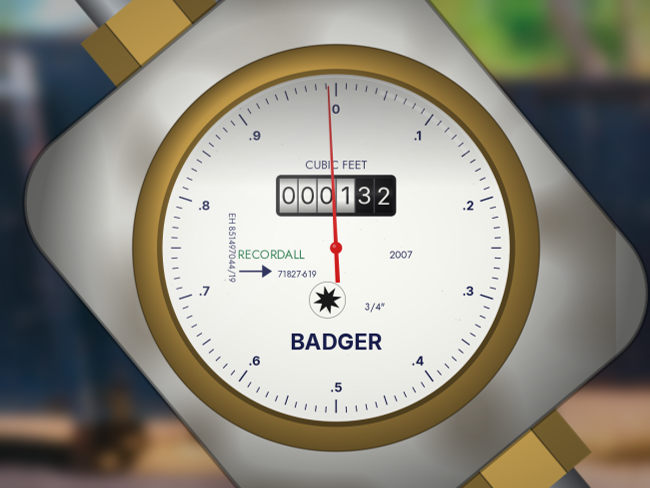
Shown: 131.99 ft³
